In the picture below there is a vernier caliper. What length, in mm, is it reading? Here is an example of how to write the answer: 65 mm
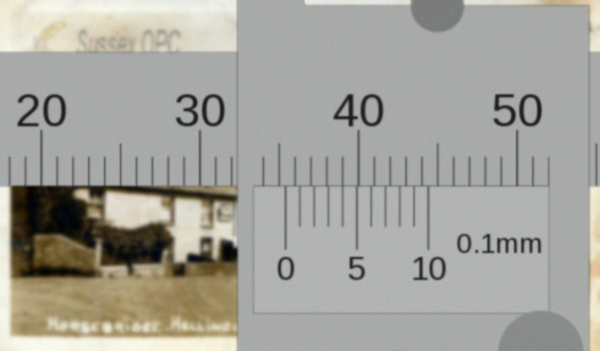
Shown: 35.4 mm
